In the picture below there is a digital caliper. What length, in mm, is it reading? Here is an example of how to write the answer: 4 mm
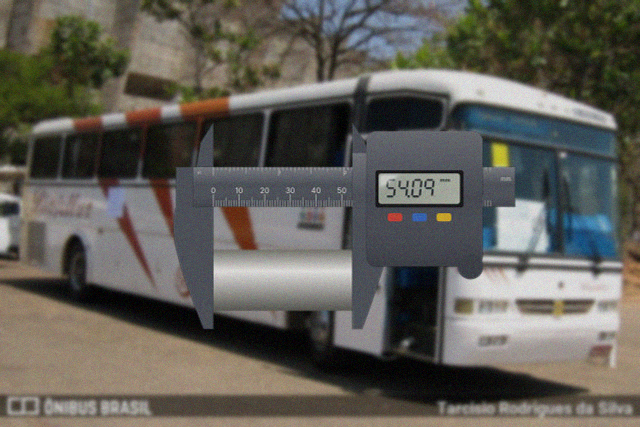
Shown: 54.09 mm
